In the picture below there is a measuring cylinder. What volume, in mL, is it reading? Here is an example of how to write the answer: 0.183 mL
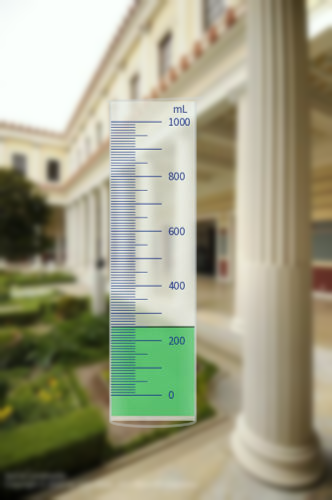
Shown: 250 mL
